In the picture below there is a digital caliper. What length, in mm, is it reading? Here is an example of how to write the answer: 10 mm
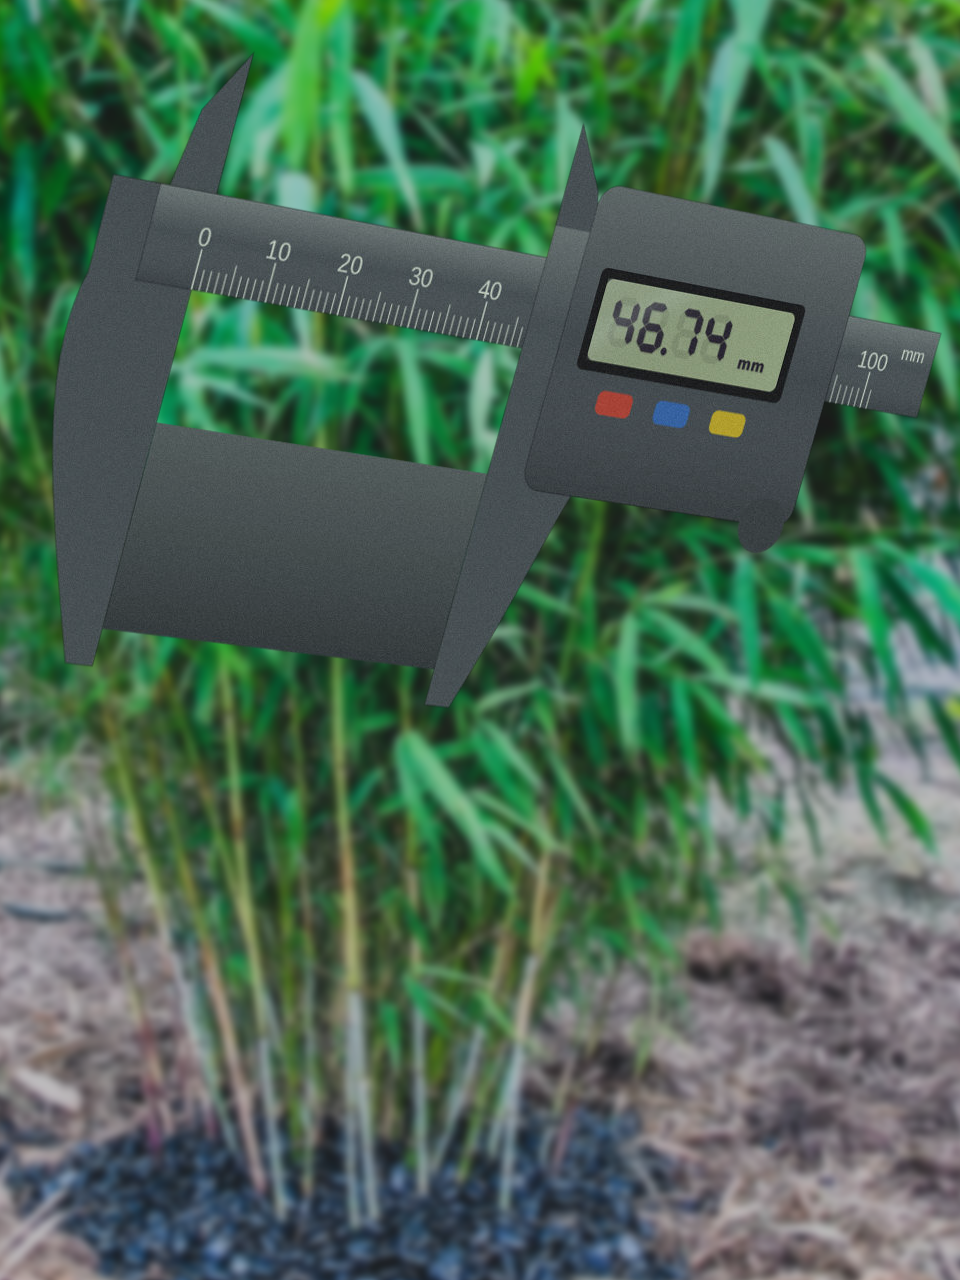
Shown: 46.74 mm
